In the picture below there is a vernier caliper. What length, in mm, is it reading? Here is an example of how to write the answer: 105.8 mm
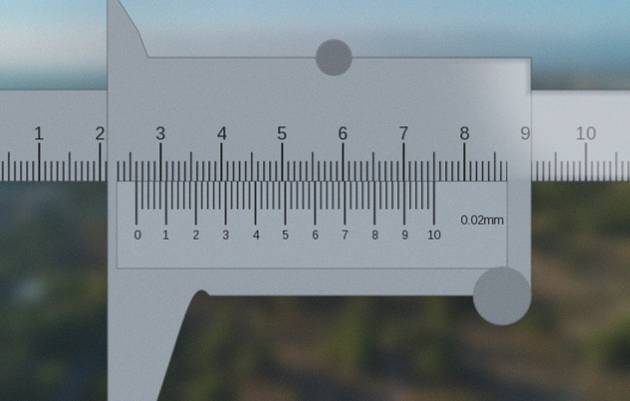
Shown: 26.0 mm
